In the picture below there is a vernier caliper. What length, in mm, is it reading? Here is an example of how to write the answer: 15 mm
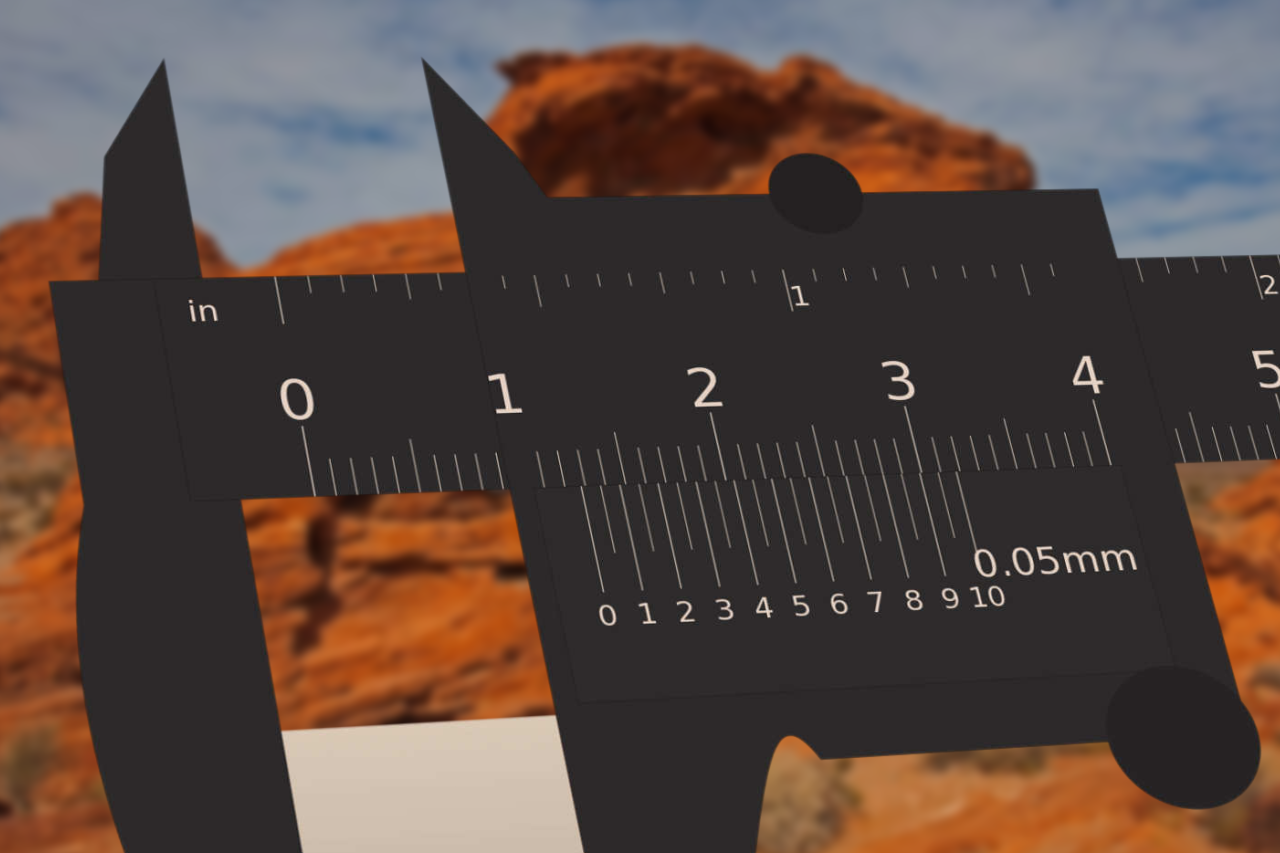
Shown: 12.8 mm
